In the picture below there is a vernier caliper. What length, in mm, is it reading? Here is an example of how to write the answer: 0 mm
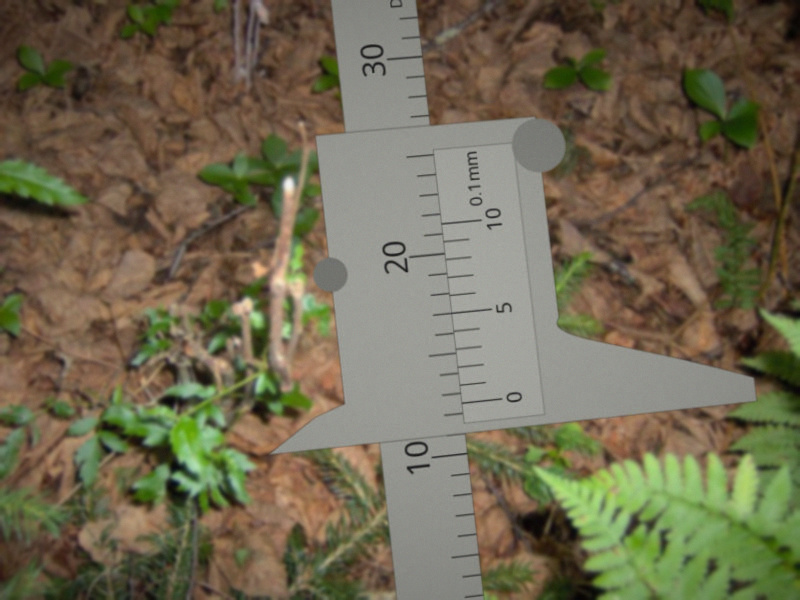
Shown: 12.5 mm
